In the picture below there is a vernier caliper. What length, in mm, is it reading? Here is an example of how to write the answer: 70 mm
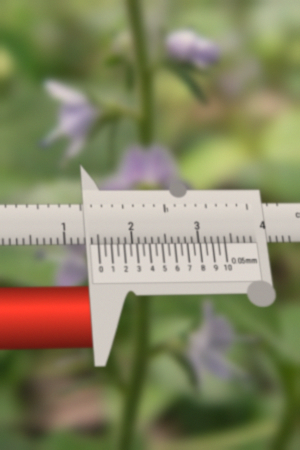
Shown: 15.0 mm
